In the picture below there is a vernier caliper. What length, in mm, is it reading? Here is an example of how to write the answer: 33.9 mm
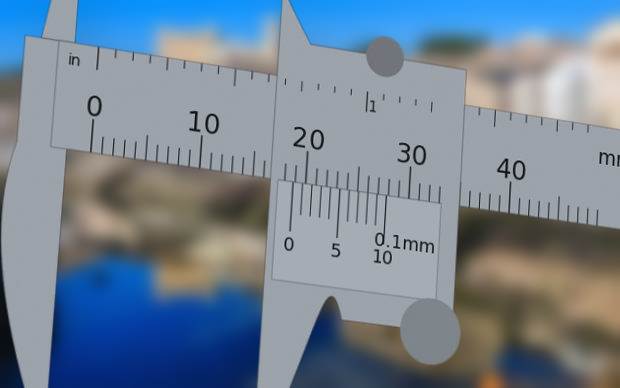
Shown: 18.8 mm
